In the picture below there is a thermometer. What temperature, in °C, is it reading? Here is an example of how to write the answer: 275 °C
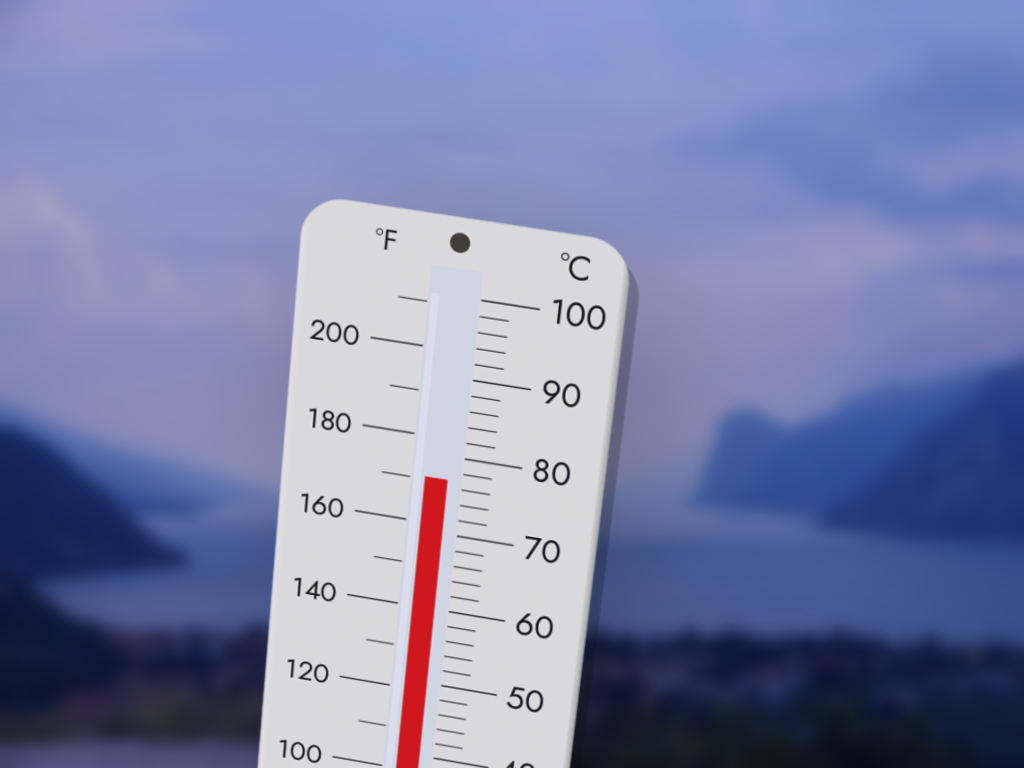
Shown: 77 °C
